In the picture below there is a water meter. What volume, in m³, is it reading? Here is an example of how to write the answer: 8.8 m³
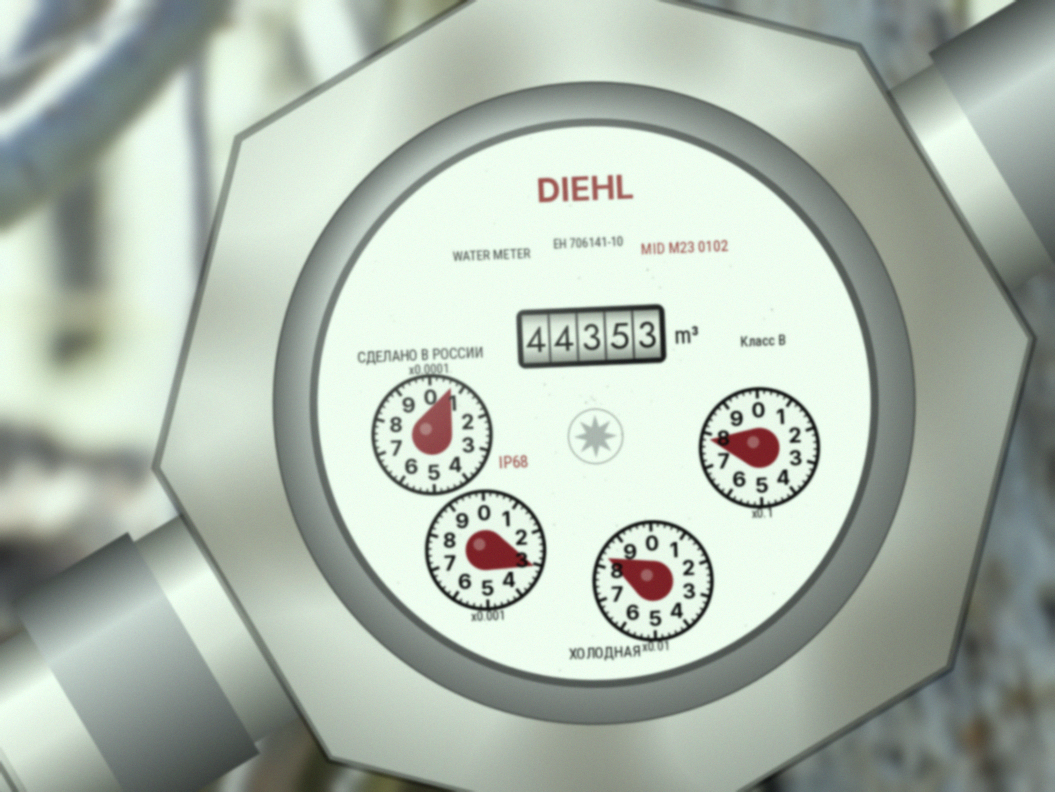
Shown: 44353.7830 m³
